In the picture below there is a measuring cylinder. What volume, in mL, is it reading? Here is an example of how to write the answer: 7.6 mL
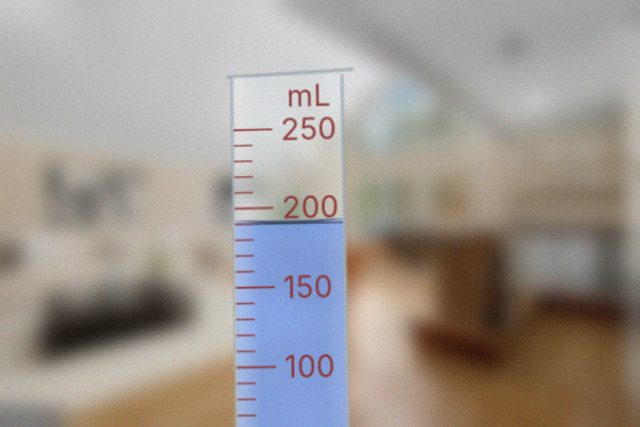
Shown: 190 mL
